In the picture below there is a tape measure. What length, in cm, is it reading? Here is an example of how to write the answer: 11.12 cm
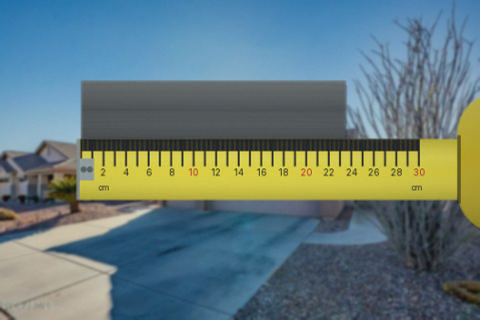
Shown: 23.5 cm
